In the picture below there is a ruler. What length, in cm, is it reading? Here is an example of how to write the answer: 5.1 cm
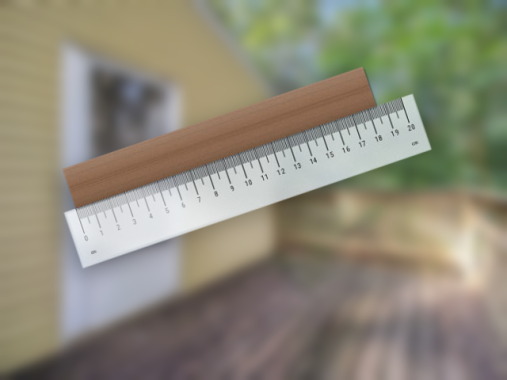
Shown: 18.5 cm
